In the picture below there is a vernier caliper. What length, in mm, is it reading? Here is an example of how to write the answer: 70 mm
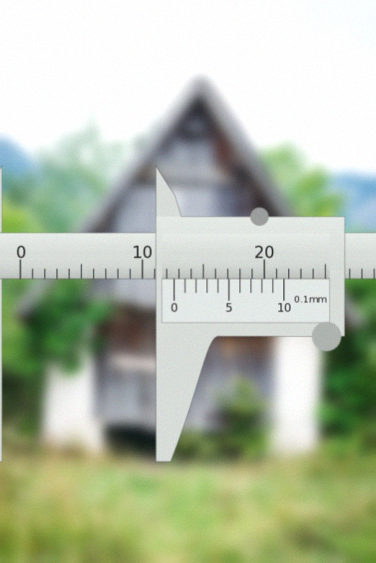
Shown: 12.6 mm
